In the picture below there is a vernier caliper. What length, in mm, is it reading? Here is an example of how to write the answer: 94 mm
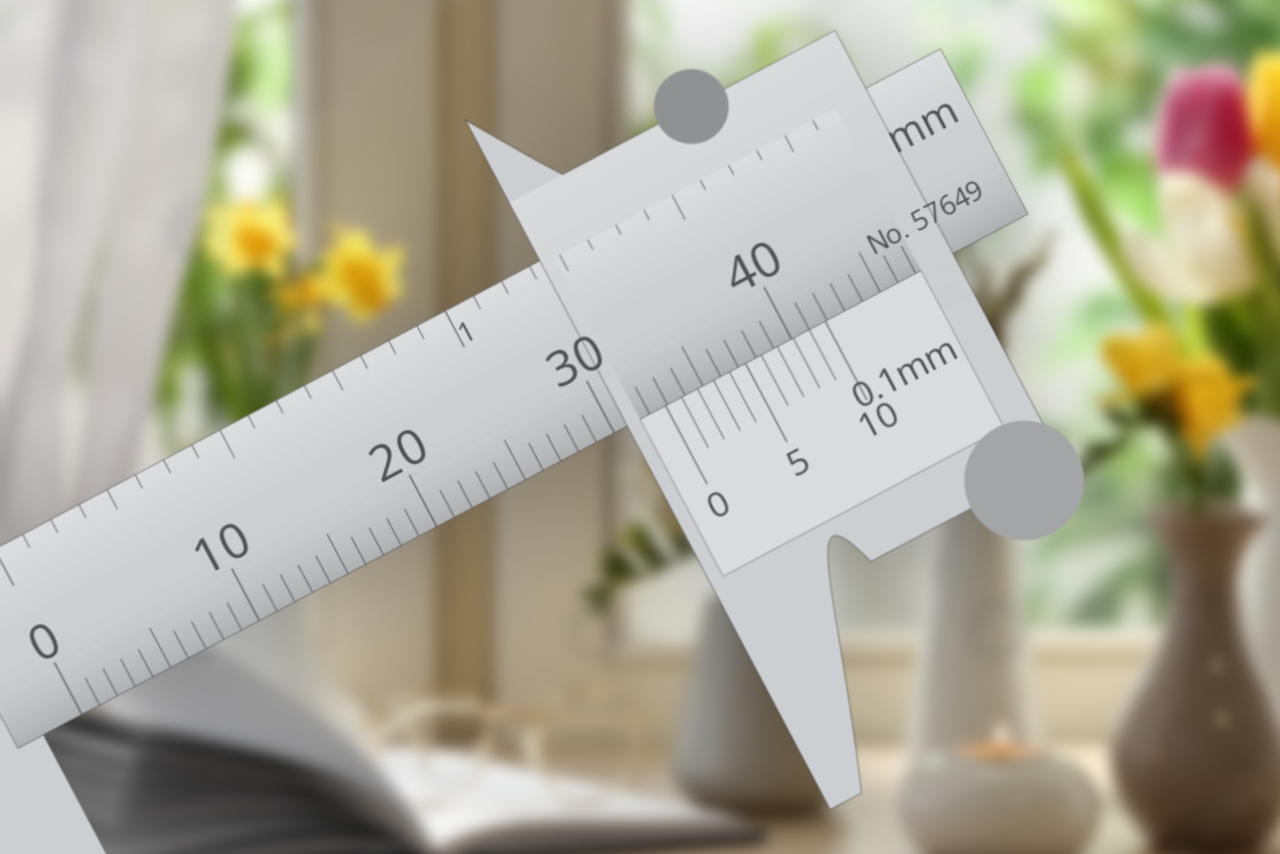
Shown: 32.9 mm
